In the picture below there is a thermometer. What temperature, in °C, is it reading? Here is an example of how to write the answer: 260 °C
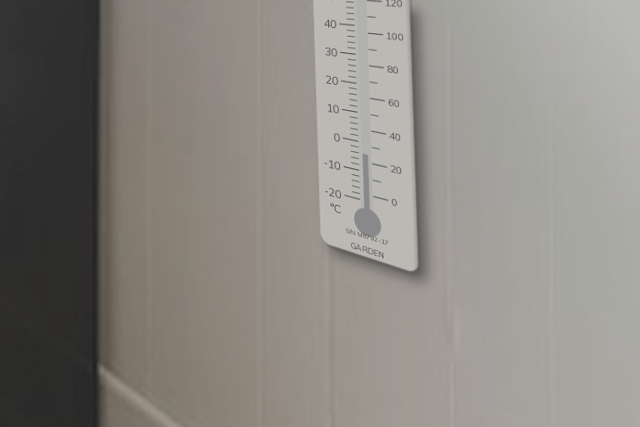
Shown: -4 °C
